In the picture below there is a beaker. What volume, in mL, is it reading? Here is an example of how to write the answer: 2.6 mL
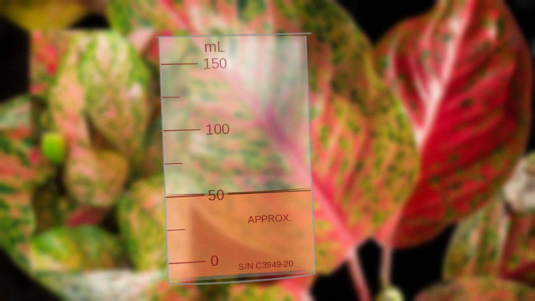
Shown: 50 mL
